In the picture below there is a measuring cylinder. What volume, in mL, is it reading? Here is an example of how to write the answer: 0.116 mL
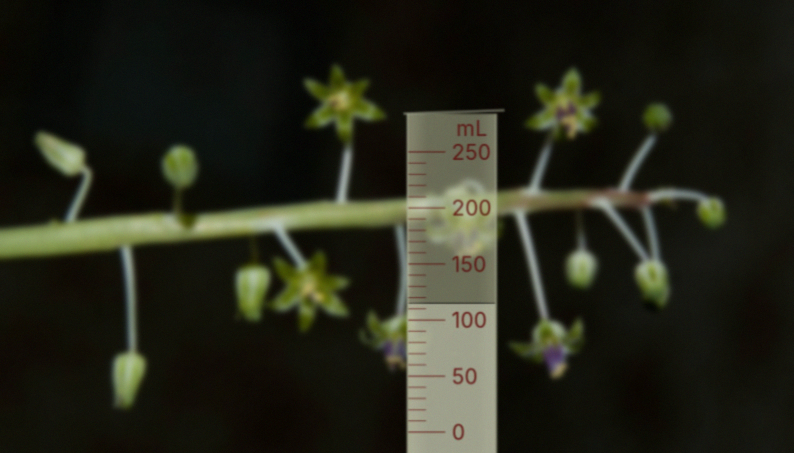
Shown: 115 mL
